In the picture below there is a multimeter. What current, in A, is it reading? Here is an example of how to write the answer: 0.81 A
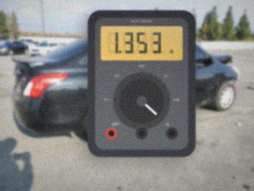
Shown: 1.353 A
